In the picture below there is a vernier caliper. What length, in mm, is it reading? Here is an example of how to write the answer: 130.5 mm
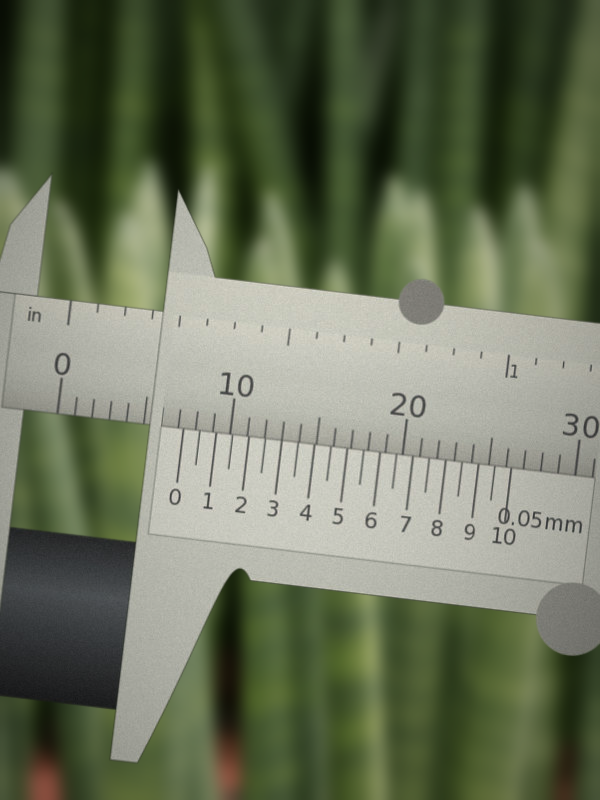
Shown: 7.3 mm
